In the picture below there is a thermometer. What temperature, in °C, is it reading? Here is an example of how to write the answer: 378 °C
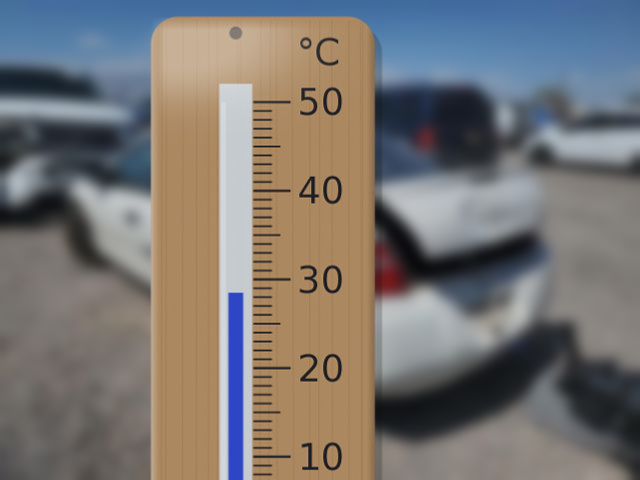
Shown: 28.5 °C
